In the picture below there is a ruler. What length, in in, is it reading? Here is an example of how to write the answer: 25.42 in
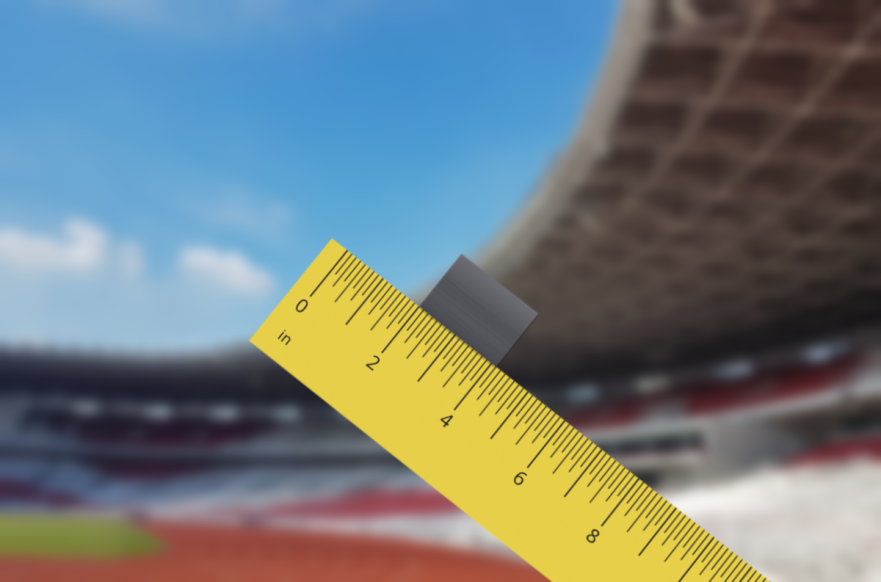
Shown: 2.125 in
